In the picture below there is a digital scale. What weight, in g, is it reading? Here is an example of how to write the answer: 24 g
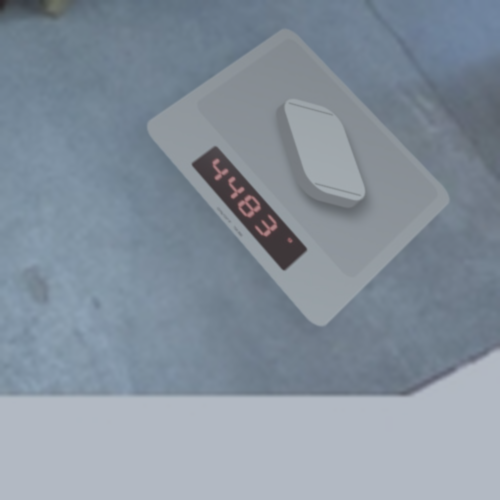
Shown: 4483 g
